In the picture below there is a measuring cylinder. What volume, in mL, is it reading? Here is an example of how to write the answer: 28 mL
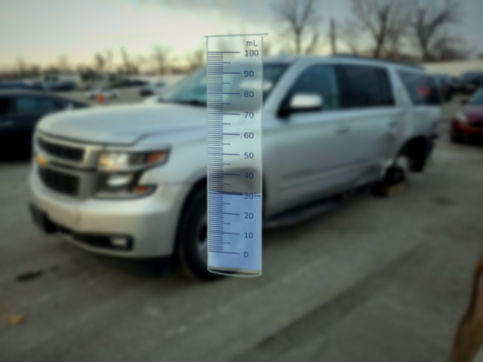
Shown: 30 mL
